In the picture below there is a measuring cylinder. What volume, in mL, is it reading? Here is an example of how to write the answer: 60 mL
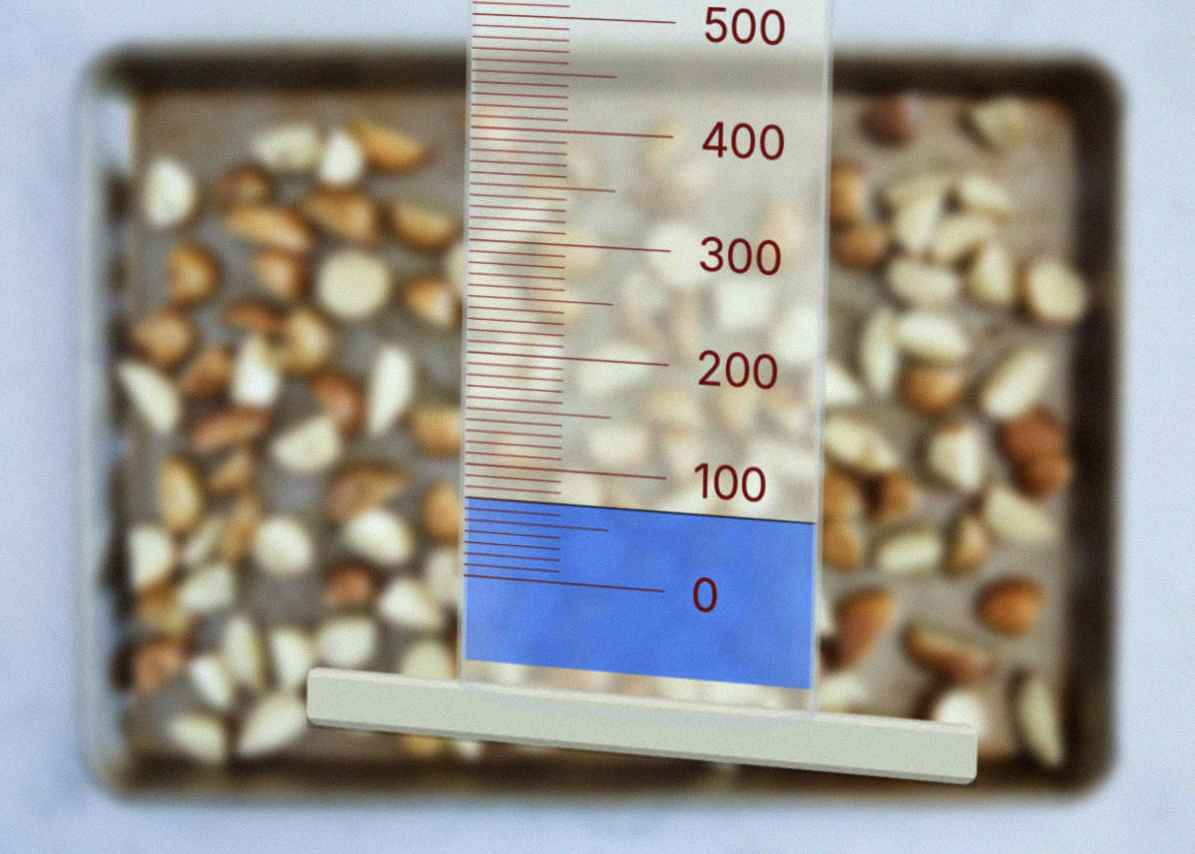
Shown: 70 mL
